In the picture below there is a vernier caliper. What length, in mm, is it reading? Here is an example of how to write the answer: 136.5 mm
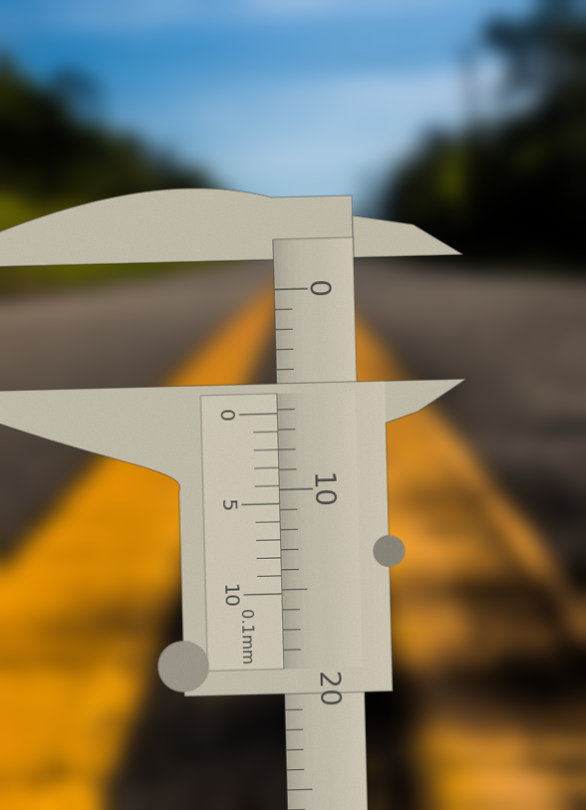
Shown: 6.2 mm
